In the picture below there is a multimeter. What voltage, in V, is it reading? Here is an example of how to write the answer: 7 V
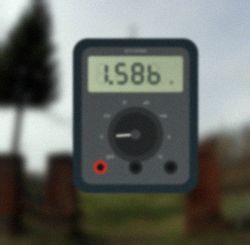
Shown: 1.586 V
